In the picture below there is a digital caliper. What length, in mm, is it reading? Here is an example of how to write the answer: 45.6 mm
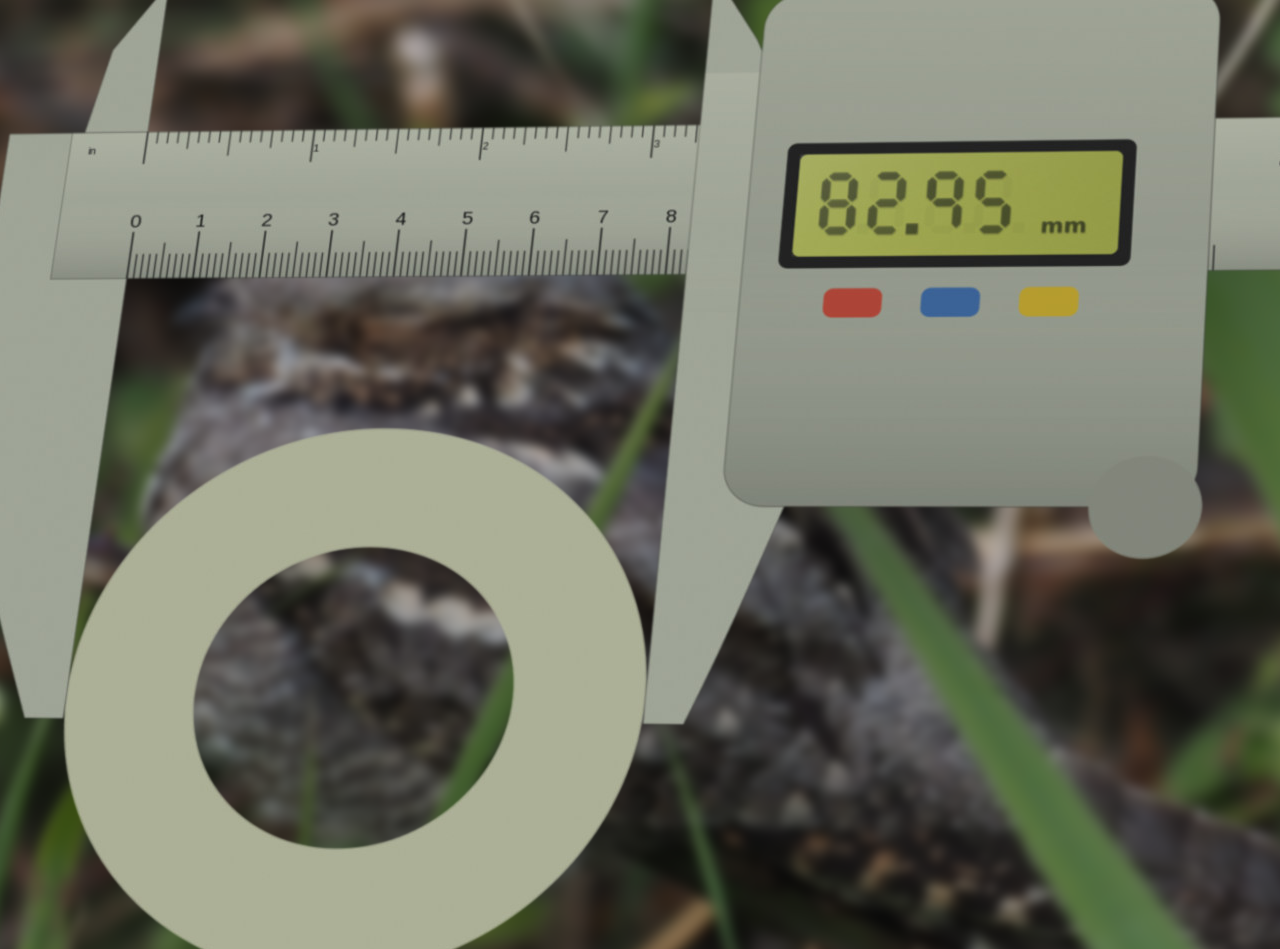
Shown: 82.95 mm
